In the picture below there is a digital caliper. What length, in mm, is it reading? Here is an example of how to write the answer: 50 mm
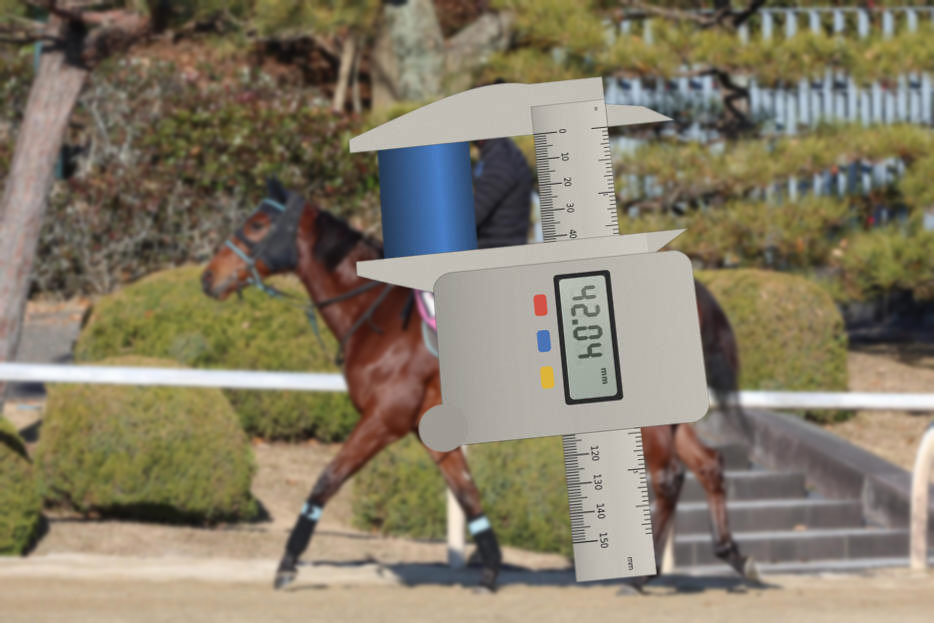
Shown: 42.04 mm
